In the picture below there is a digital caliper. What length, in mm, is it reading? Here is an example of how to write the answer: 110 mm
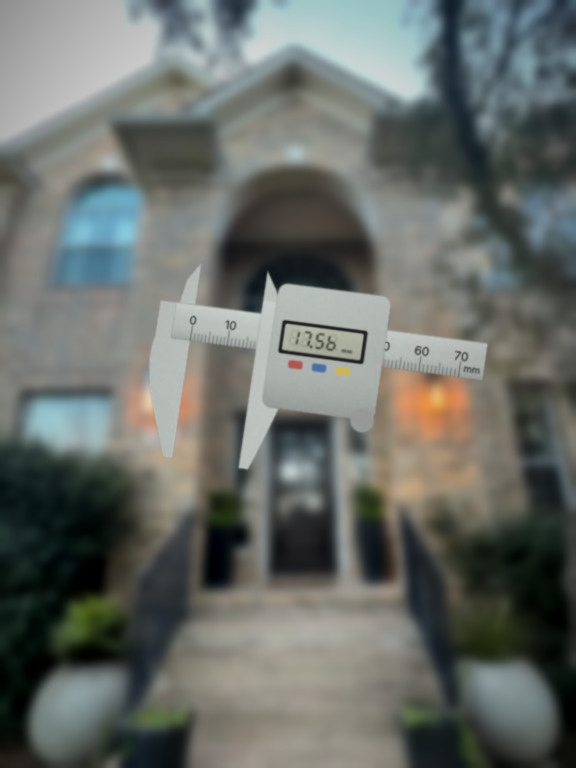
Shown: 17.56 mm
